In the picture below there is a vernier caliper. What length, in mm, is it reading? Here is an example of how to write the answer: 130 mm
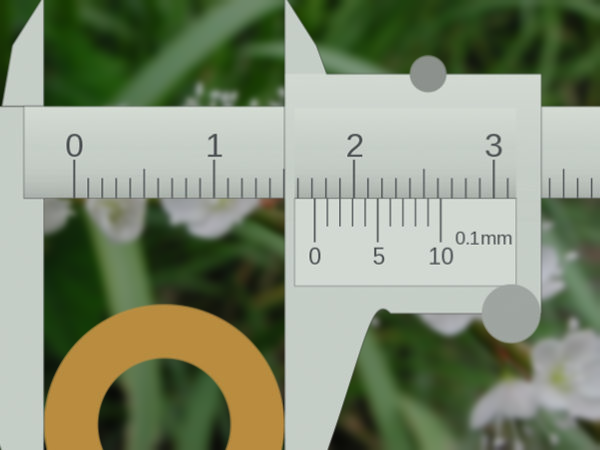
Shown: 17.2 mm
